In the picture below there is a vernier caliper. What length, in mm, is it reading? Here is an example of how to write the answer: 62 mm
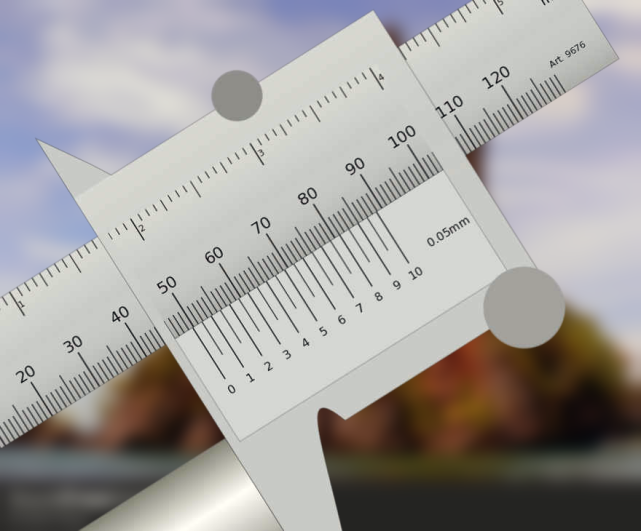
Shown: 49.8 mm
